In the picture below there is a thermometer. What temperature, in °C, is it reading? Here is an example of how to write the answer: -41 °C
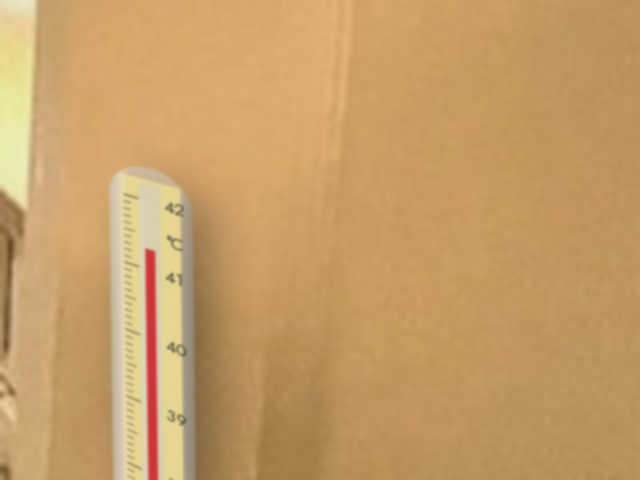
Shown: 41.3 °C
